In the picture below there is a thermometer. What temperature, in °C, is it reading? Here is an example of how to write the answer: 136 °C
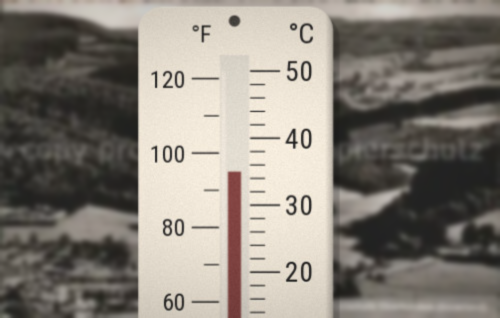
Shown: 35 °C
